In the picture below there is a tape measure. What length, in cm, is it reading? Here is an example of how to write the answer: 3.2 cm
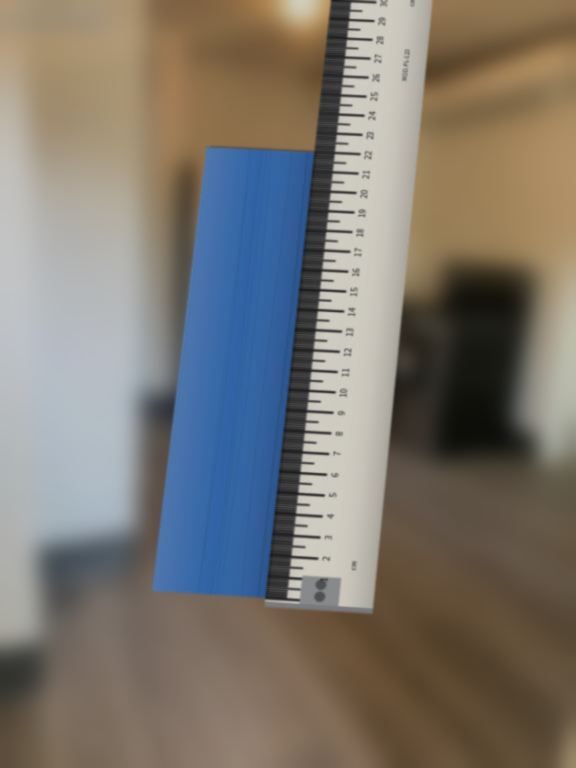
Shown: 22 cm
